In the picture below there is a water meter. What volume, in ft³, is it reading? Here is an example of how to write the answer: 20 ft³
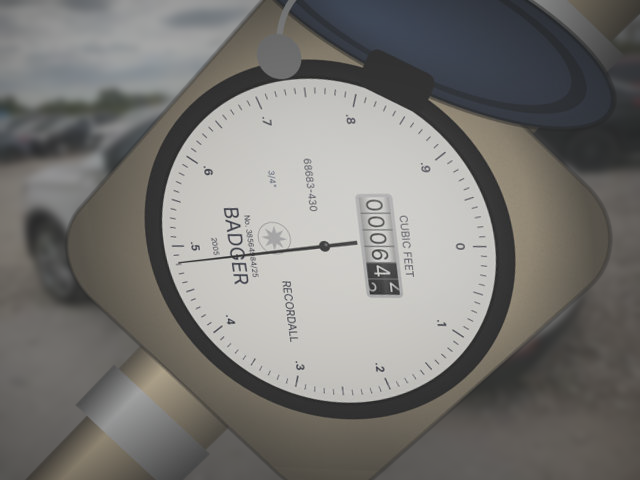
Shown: 642.48 ft³
